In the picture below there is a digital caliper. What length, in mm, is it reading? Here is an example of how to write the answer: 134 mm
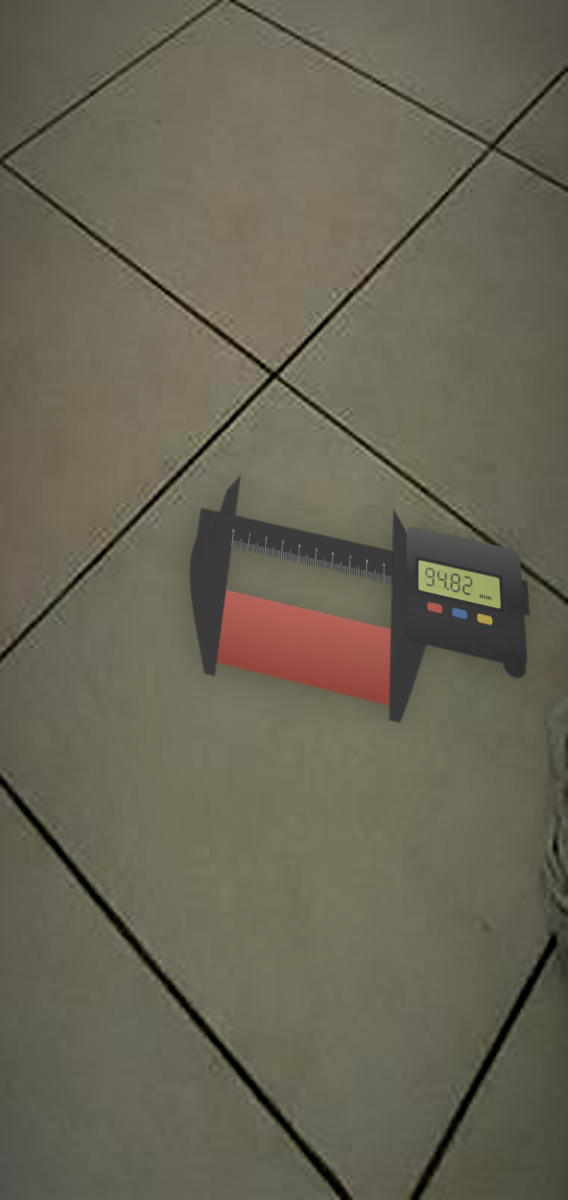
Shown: 94.82 mm
